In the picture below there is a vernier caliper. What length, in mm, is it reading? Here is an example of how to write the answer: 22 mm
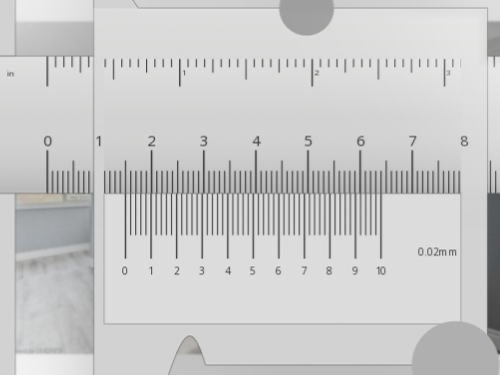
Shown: 15.0 mm
